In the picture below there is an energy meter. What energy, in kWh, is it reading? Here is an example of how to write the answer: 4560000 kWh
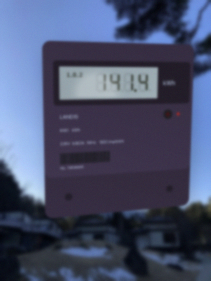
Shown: 141.4 kWh
